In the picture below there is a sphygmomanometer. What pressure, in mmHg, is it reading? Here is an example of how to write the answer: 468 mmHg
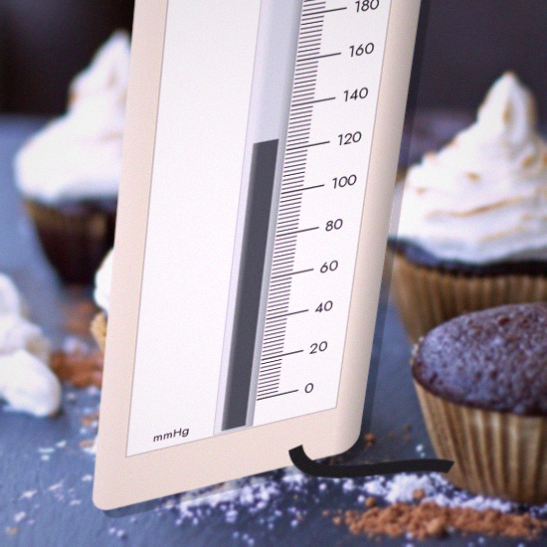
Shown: 126 mmHg
